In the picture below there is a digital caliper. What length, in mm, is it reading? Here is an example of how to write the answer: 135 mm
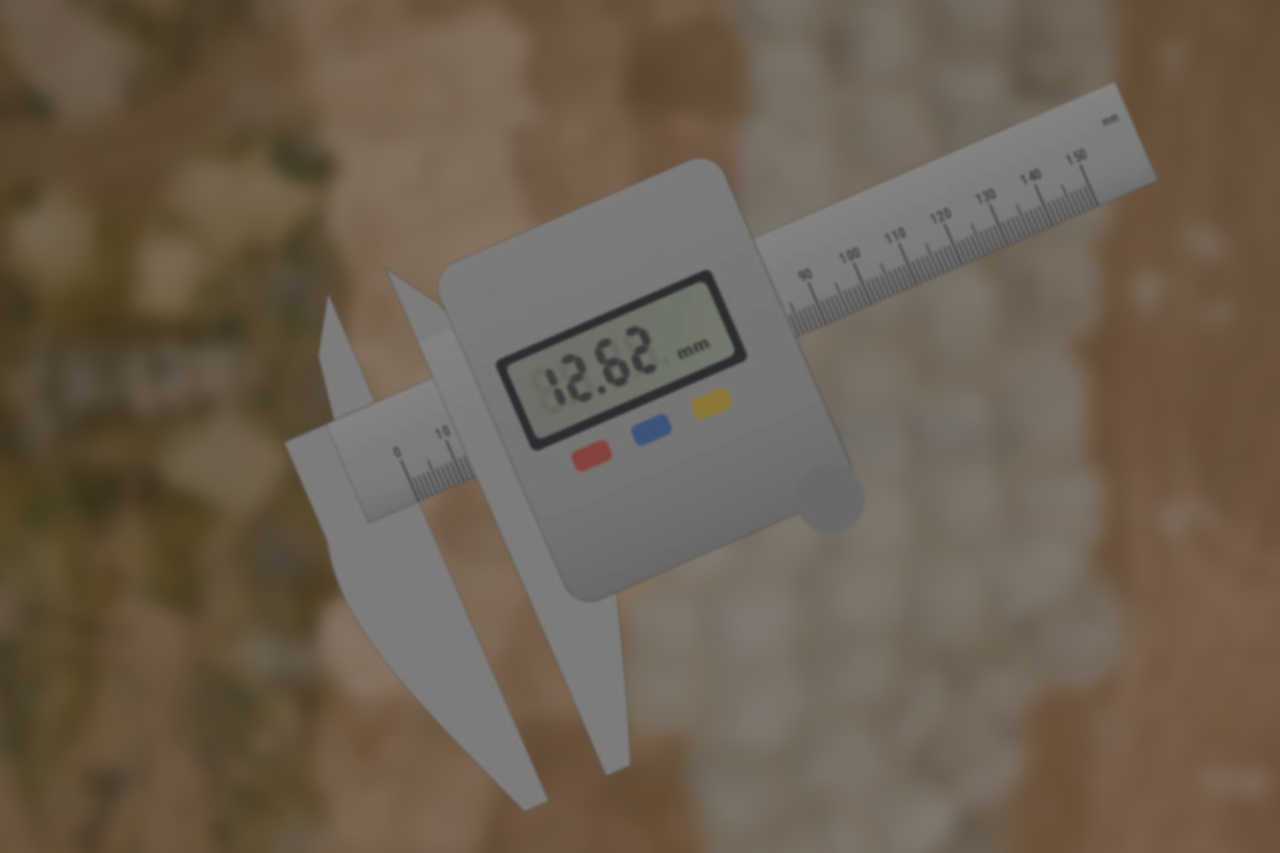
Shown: 12.62 mm
